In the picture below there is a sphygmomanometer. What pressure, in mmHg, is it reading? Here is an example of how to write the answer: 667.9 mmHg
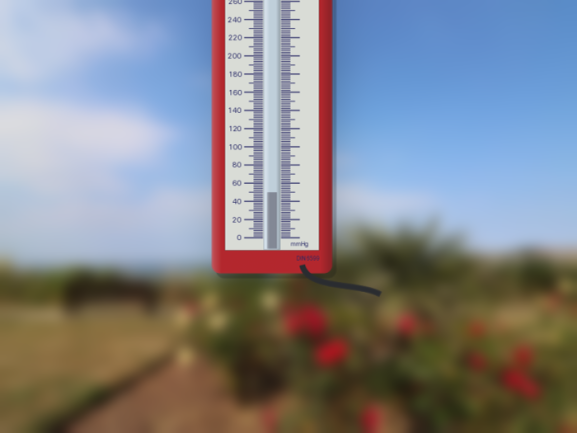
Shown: 50 mmHg
